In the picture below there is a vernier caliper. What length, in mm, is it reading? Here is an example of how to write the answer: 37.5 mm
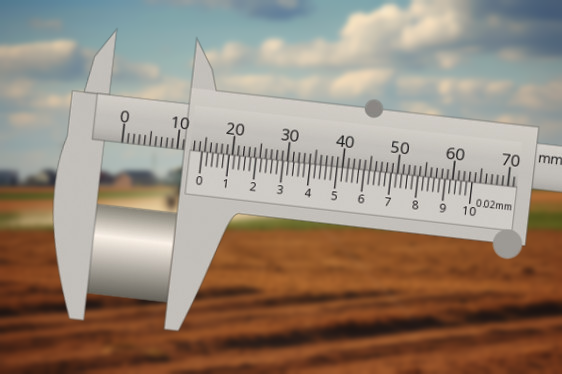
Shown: 14.5 mm
